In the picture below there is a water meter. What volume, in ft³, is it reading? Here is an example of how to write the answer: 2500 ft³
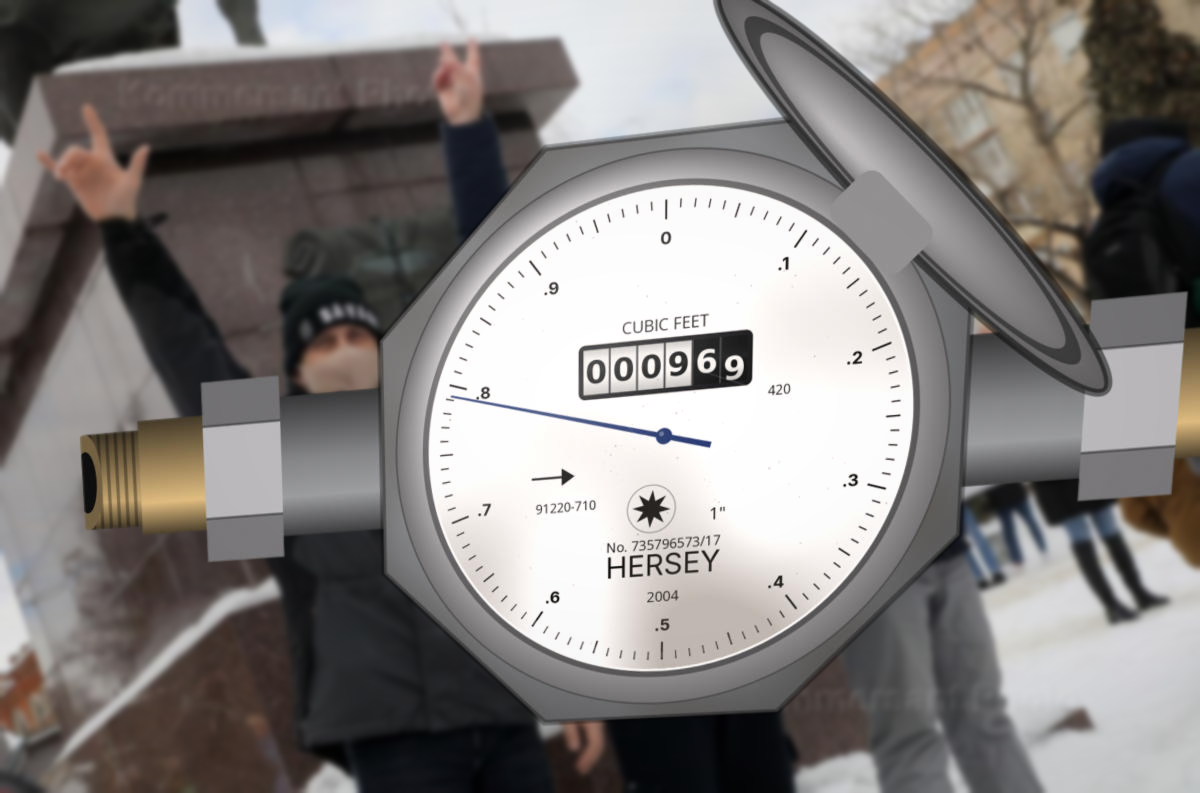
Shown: 968.79 ft³
